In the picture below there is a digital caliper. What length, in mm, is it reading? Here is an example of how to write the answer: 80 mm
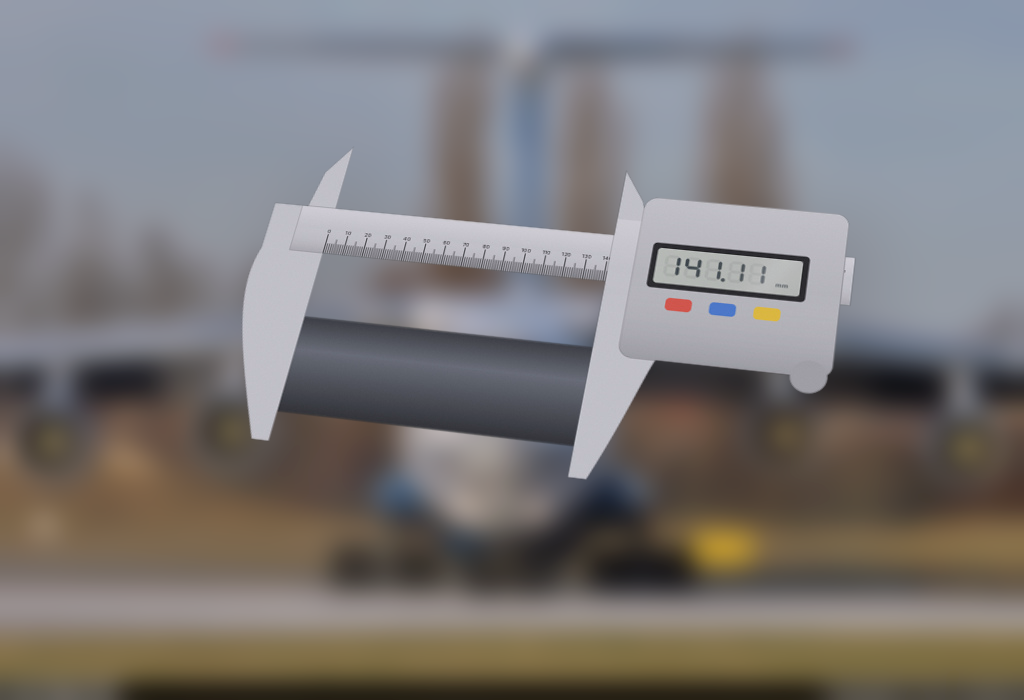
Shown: 141.11 mm
